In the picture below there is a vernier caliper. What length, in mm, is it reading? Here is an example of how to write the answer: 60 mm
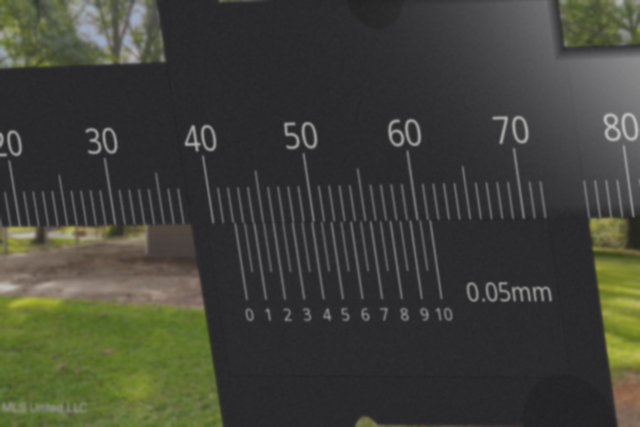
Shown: 42.2 mm
